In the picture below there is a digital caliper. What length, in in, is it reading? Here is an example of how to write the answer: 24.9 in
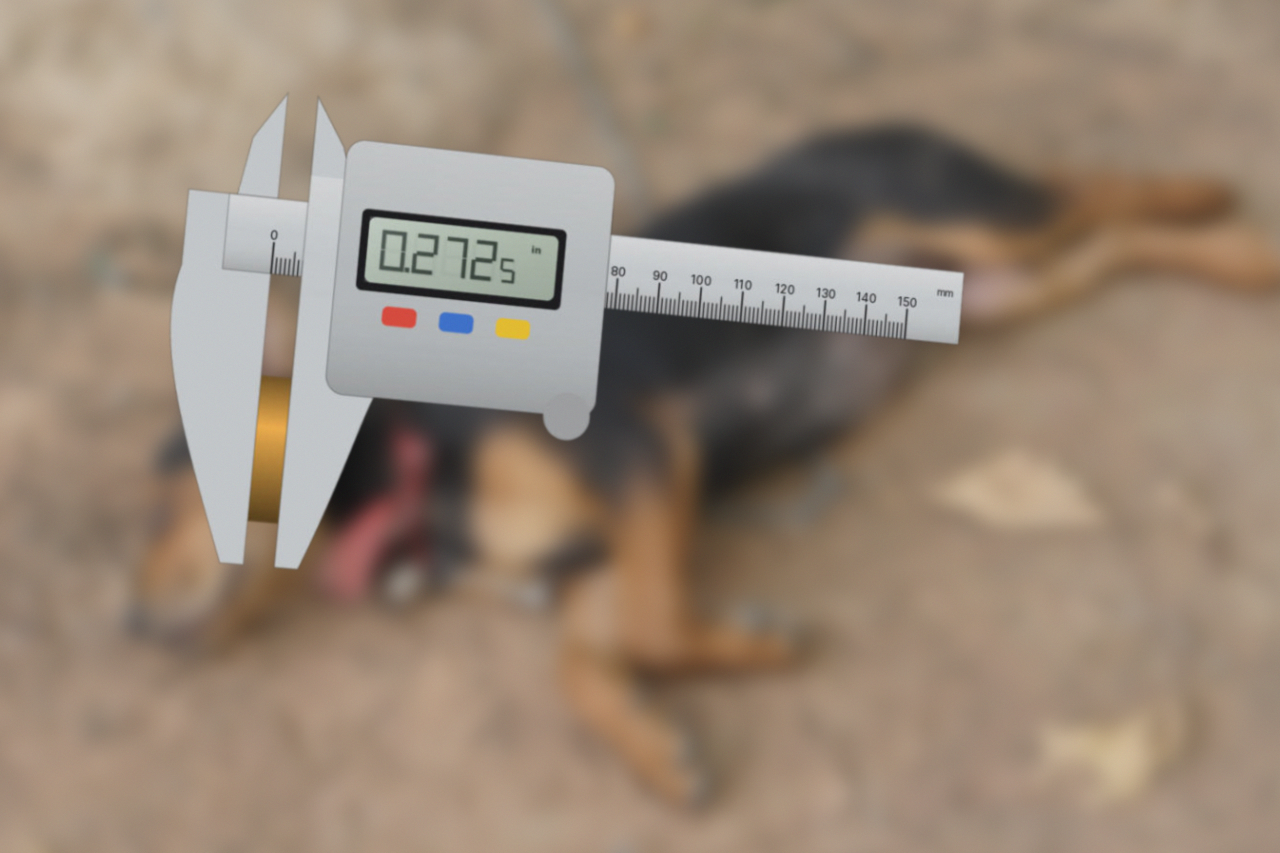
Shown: 0.2725 in
